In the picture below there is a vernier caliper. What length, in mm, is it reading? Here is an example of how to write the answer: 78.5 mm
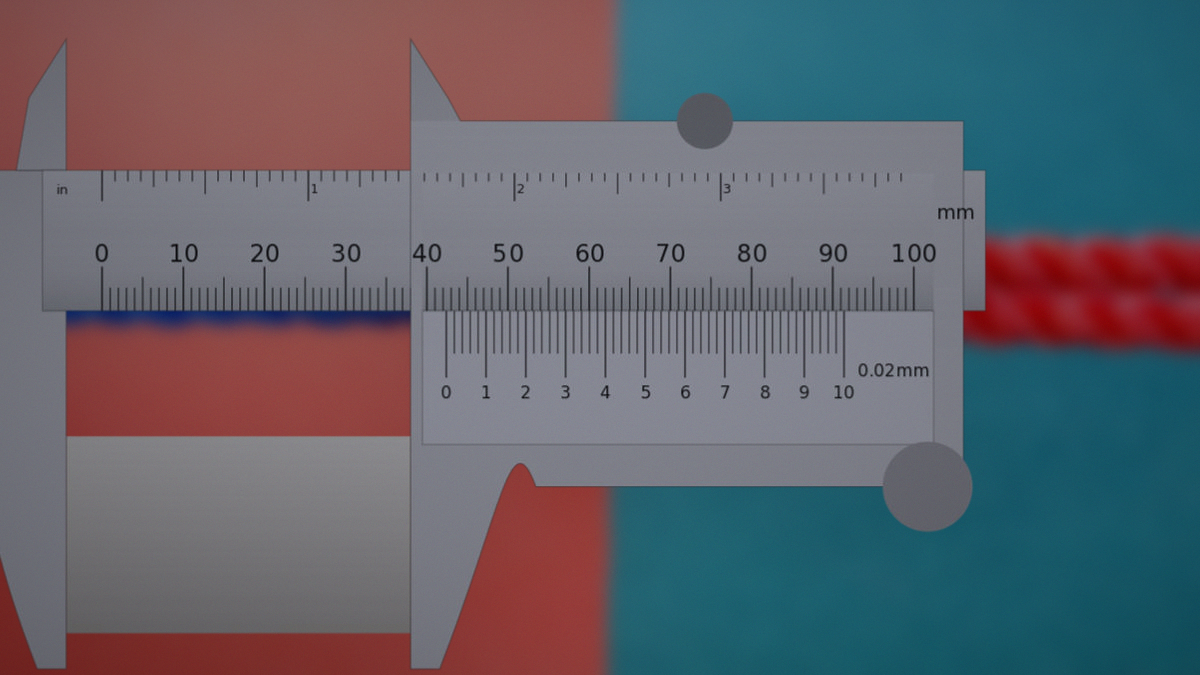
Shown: 42.4 mm
